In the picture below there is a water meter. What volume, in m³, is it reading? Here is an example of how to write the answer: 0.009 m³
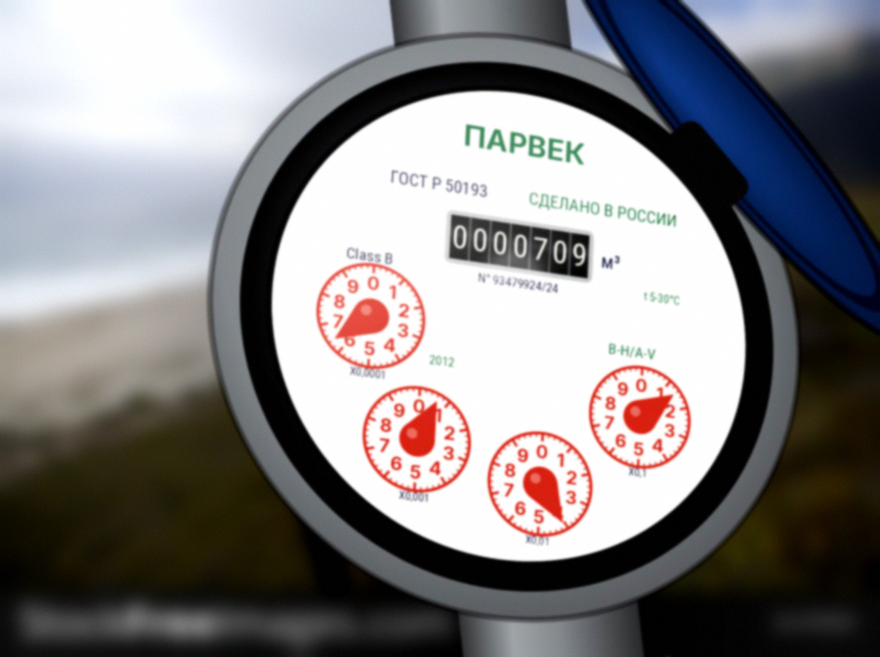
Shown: 709.1406 m³
